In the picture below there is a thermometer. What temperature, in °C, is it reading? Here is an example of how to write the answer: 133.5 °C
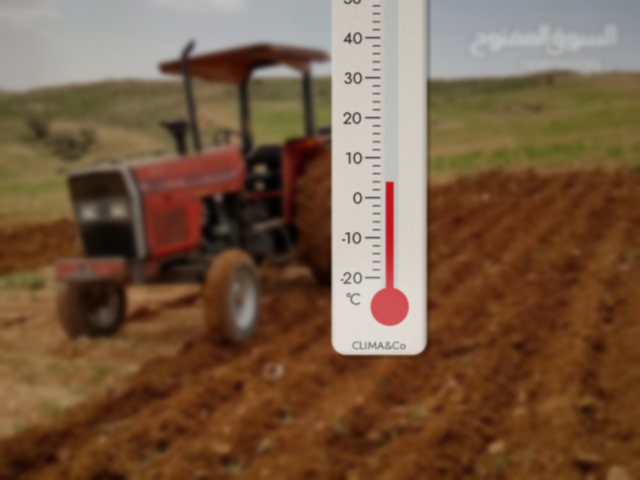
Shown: 4 °C
